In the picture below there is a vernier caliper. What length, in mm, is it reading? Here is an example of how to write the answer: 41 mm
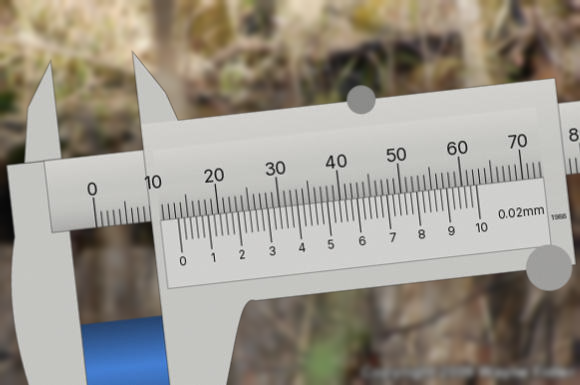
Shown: 13.4 mm
